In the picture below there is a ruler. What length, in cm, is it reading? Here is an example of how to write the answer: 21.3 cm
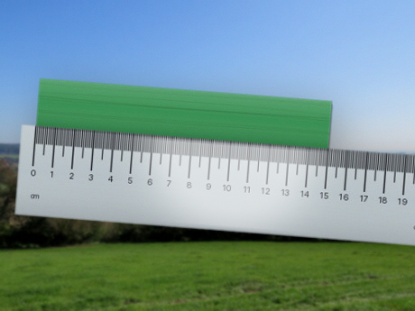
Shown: 15 cm
